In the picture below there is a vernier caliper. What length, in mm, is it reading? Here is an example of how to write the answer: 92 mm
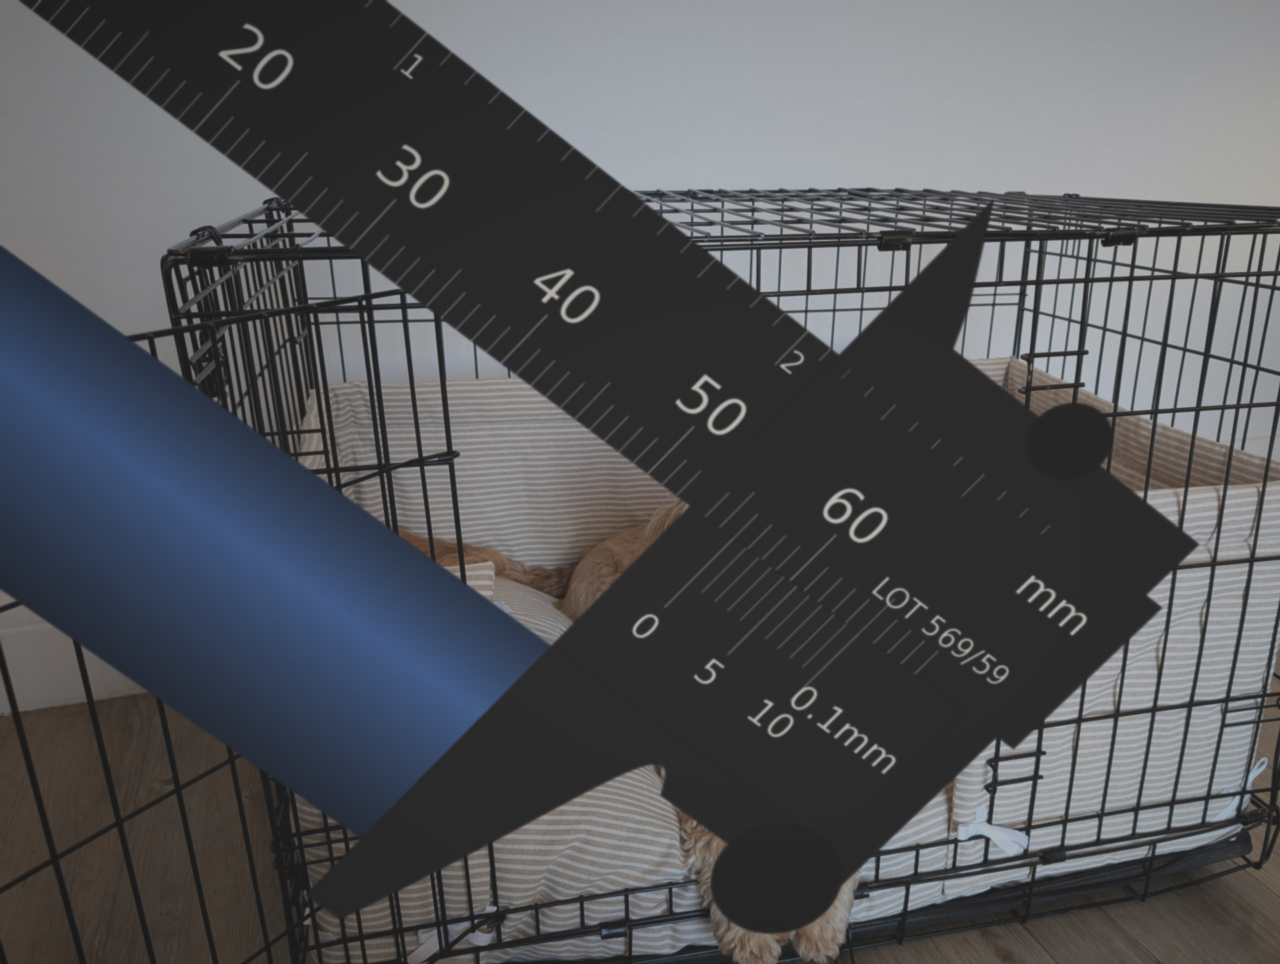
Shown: 56.0 mm
